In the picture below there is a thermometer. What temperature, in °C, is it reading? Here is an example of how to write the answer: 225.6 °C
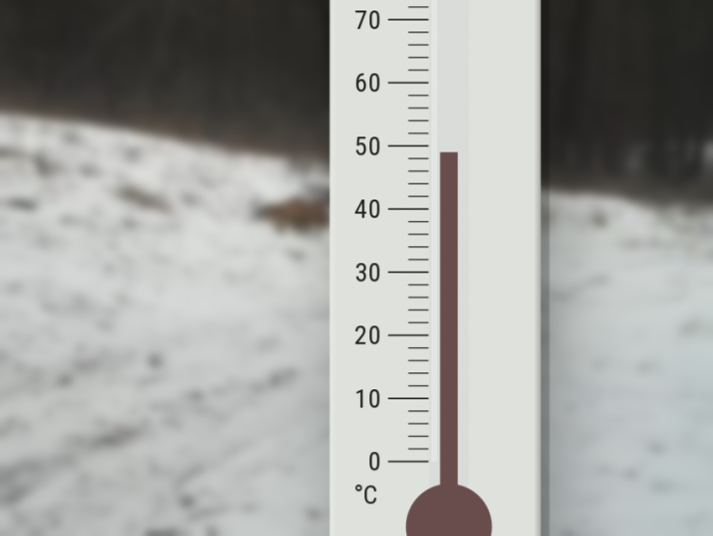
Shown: 49 °C
